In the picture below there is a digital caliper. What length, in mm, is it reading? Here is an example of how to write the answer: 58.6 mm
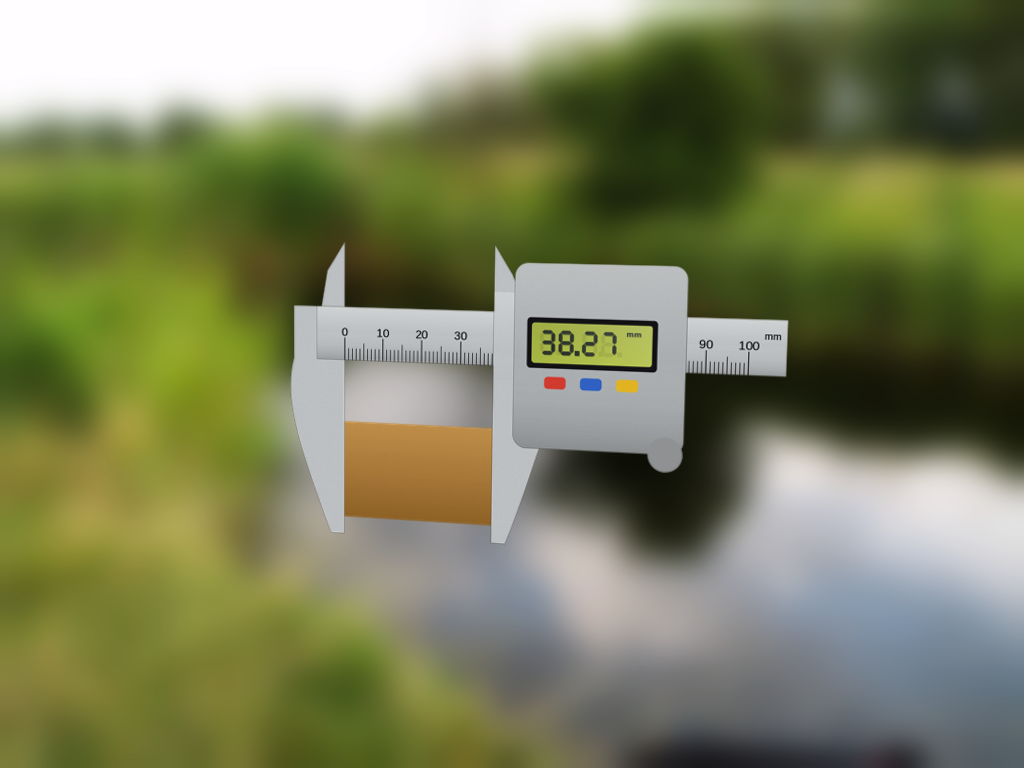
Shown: 38.27 mm
